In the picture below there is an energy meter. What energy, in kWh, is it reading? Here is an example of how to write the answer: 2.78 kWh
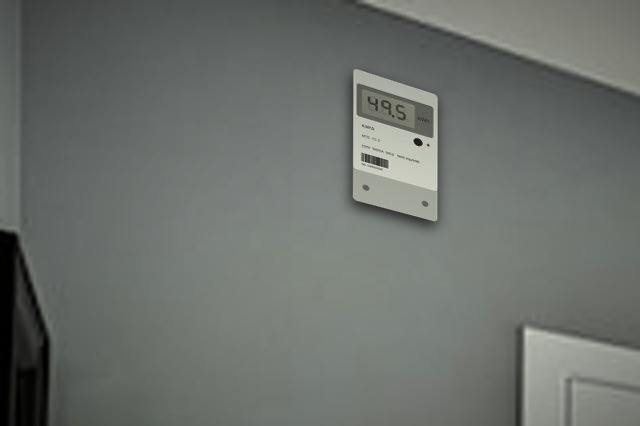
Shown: 49.5 kWh
